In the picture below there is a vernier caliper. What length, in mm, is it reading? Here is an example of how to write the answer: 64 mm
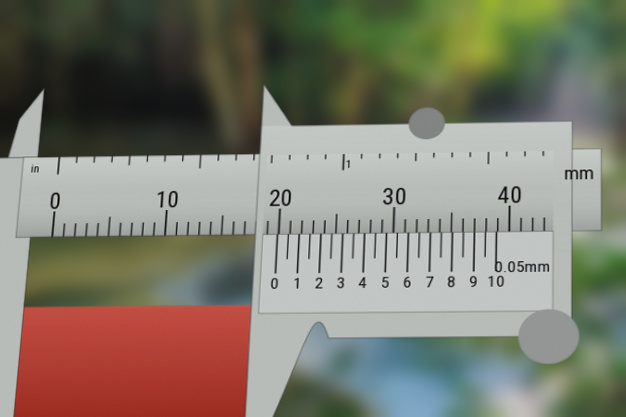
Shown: 19.9 mm
